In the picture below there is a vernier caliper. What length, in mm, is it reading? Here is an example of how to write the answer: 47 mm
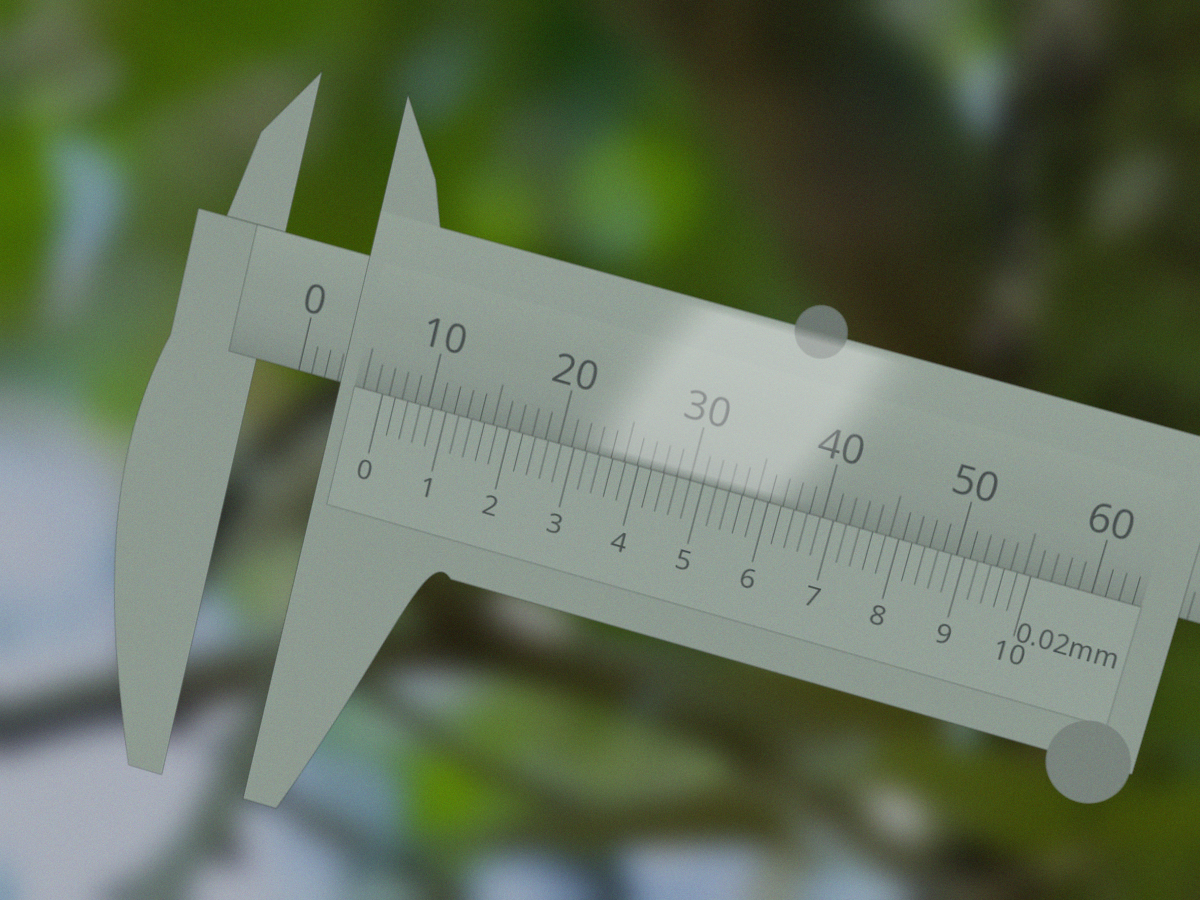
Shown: 6.5 mm
